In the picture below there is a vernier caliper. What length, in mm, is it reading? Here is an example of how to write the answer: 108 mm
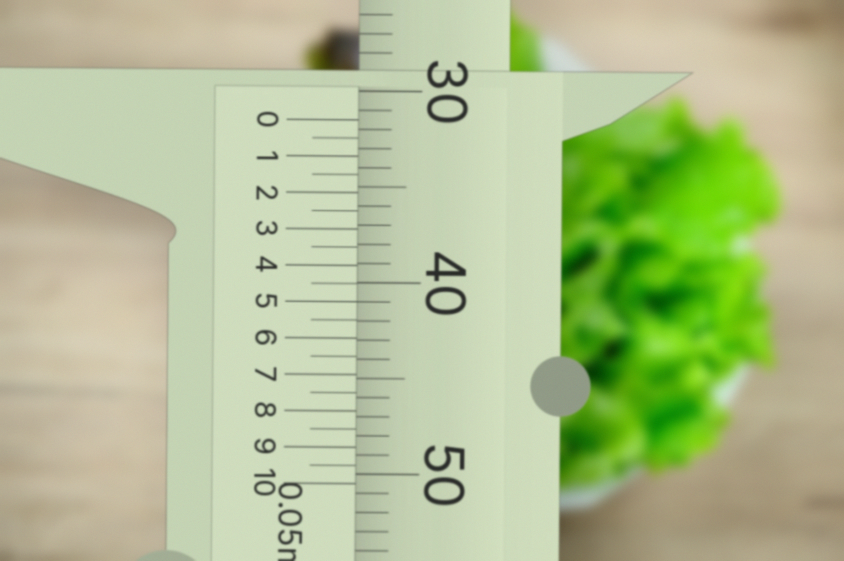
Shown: 31.5 mm
